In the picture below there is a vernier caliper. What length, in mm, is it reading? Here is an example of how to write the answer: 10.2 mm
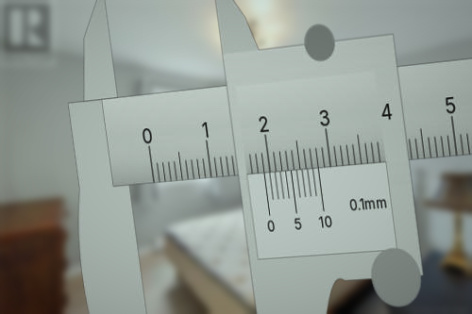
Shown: 19.0 mm
